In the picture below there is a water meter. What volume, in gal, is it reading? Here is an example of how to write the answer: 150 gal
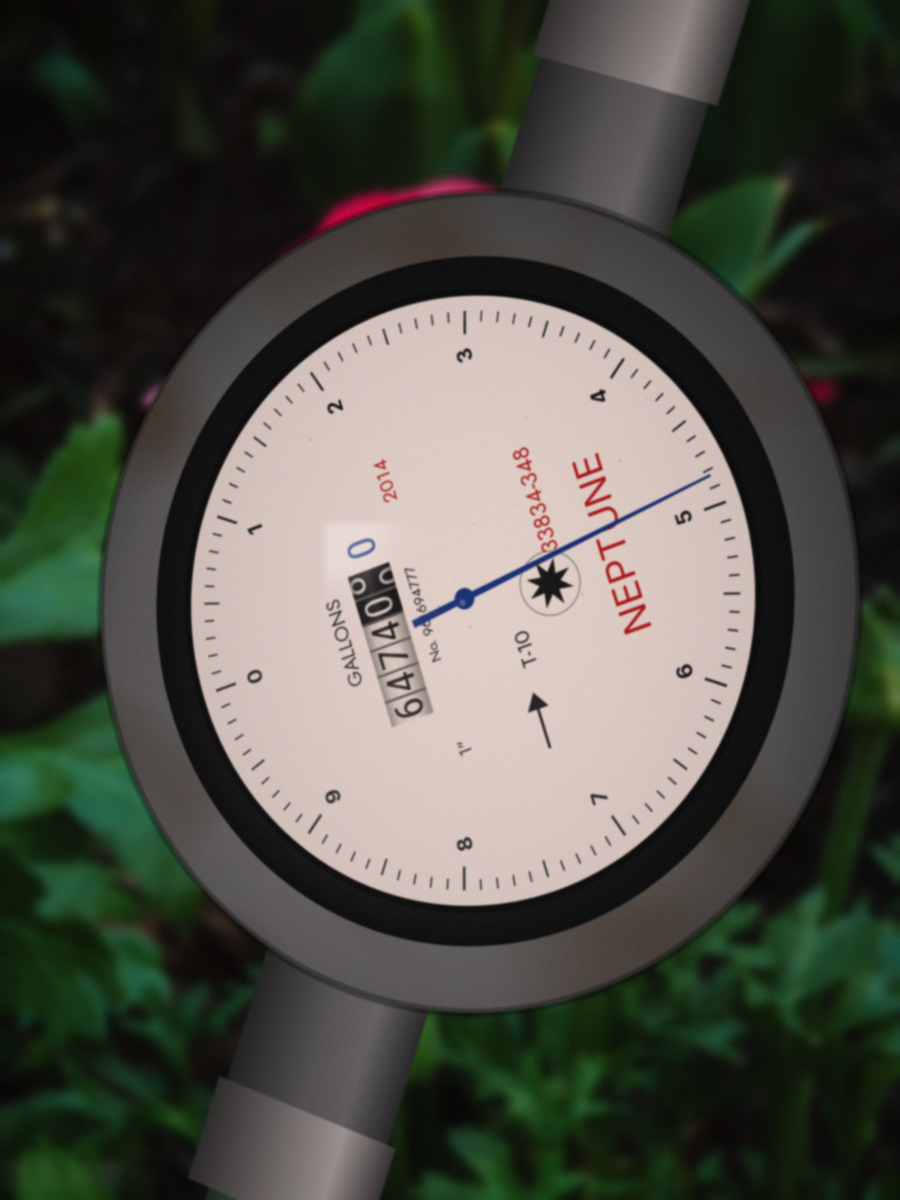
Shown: 6474084.8 gal
